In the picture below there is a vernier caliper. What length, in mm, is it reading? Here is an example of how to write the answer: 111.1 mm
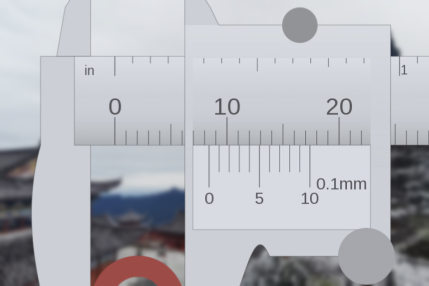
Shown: 8.4 mm
